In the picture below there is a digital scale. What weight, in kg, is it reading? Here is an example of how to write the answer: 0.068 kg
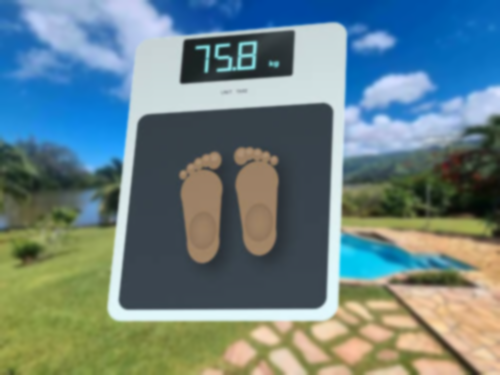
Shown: 75.8 kg
